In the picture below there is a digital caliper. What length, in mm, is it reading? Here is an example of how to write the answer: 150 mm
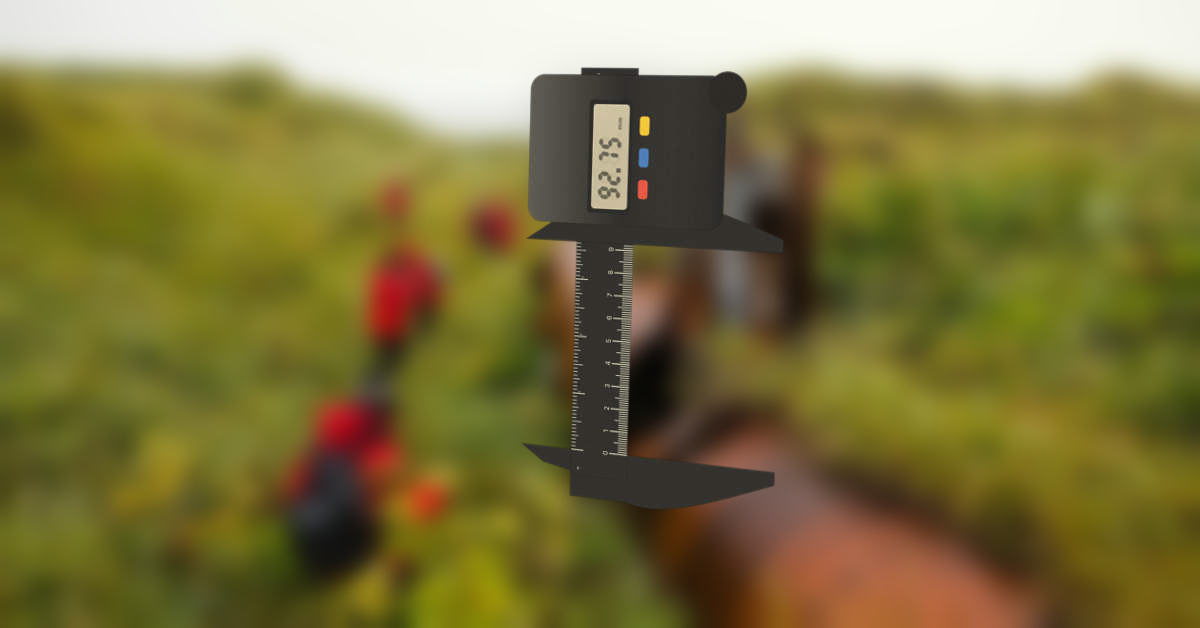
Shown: 92.75 mm
